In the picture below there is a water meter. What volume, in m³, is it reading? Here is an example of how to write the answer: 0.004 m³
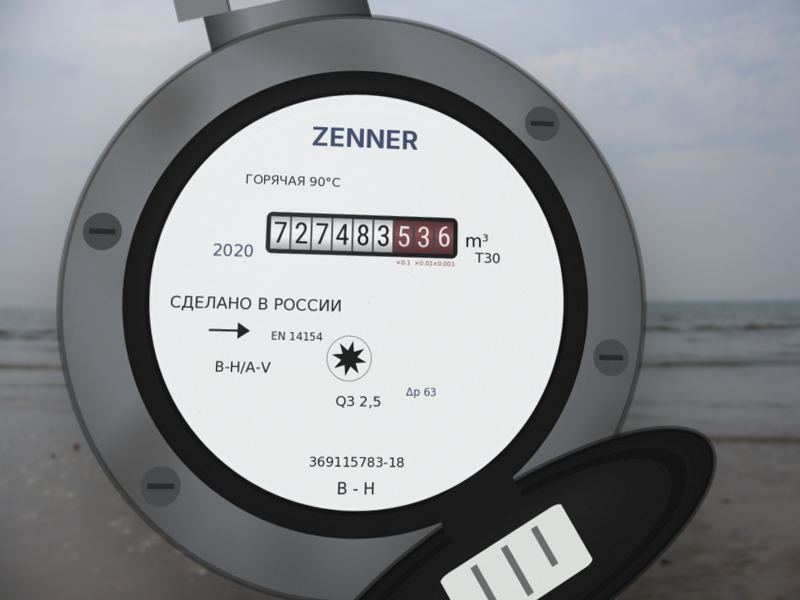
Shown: 727483.536 m³
